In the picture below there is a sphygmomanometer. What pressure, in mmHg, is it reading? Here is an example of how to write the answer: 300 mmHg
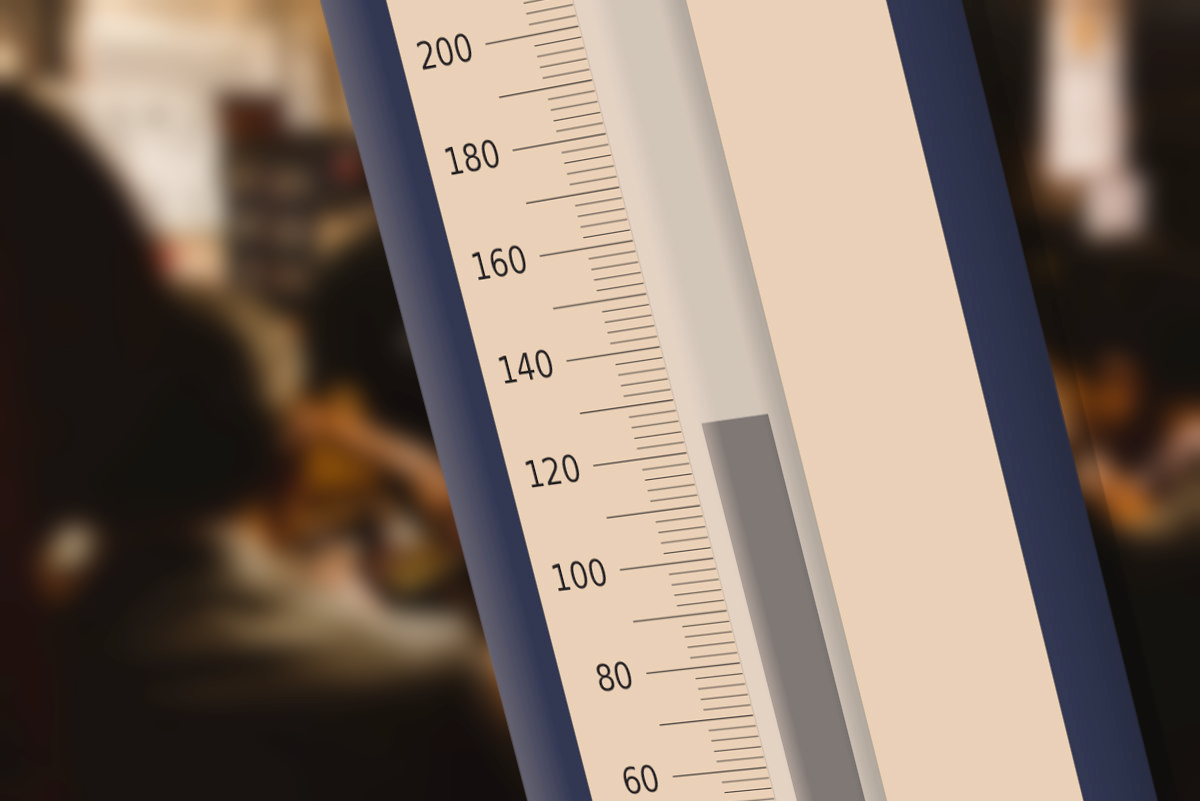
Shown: 125 mmHg
